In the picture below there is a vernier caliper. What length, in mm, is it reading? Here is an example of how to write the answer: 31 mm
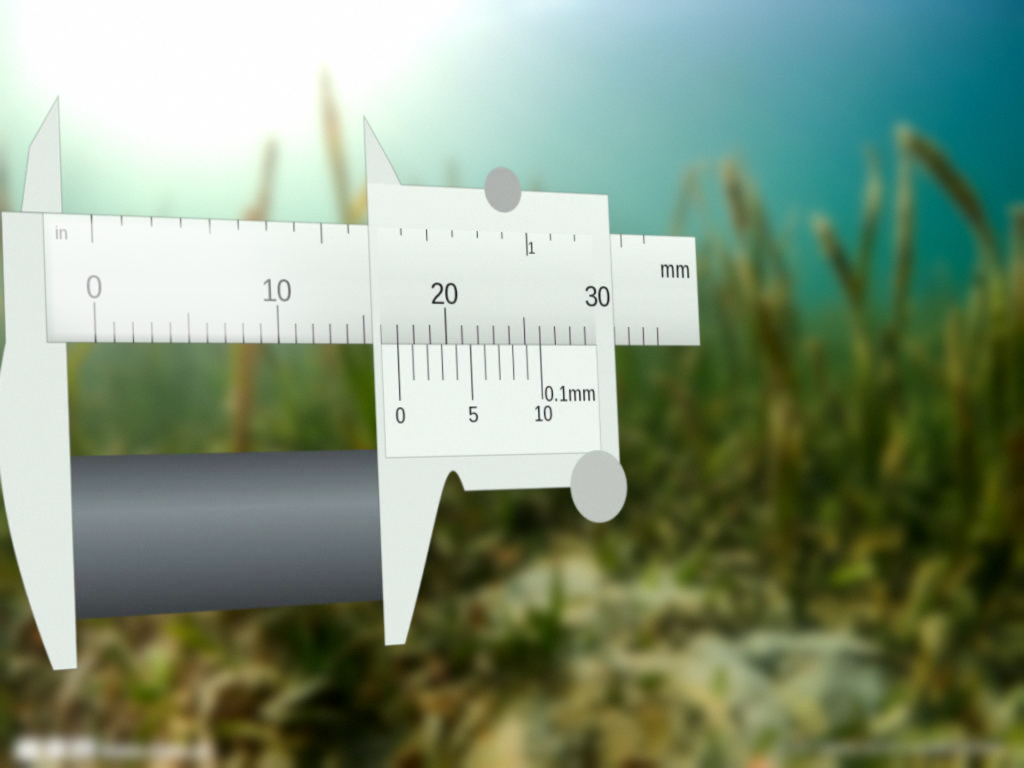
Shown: 17.0 mm
